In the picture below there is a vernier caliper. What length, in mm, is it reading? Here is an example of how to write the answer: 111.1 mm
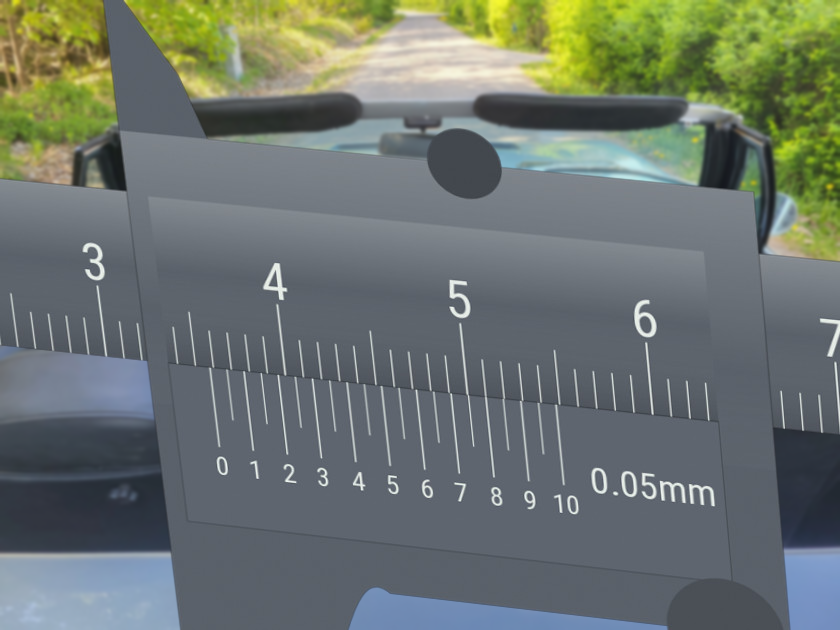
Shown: 35.8 mm
